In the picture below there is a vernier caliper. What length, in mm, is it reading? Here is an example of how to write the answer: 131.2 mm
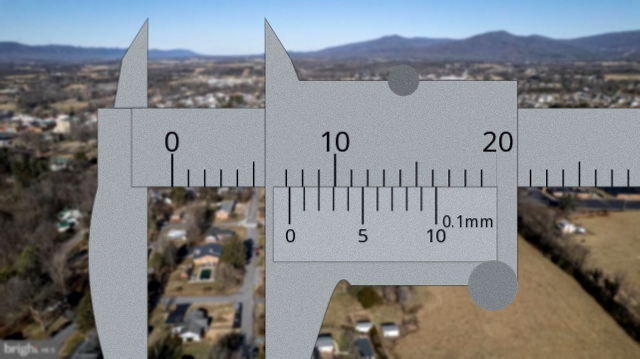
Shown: 7.2 mm
